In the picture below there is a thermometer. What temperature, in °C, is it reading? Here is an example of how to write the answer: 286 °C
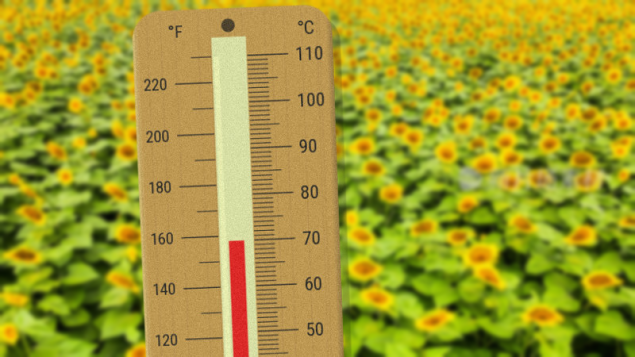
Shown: 70 °C
